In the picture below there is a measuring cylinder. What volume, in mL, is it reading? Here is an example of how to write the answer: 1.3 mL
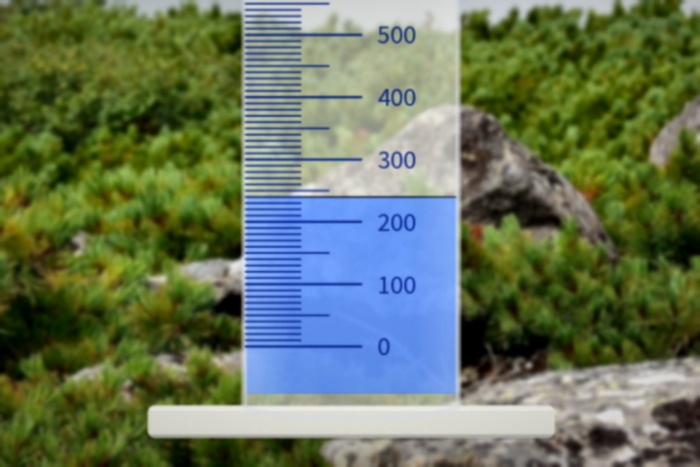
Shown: 240 mL
